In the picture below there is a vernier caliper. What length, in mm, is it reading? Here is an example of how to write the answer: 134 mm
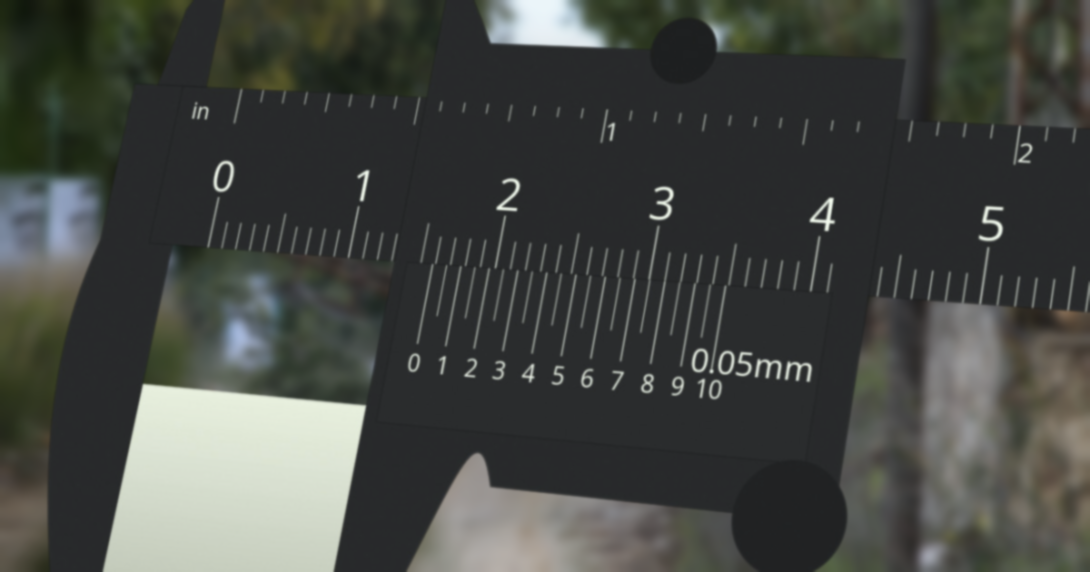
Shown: 15.8 mm
